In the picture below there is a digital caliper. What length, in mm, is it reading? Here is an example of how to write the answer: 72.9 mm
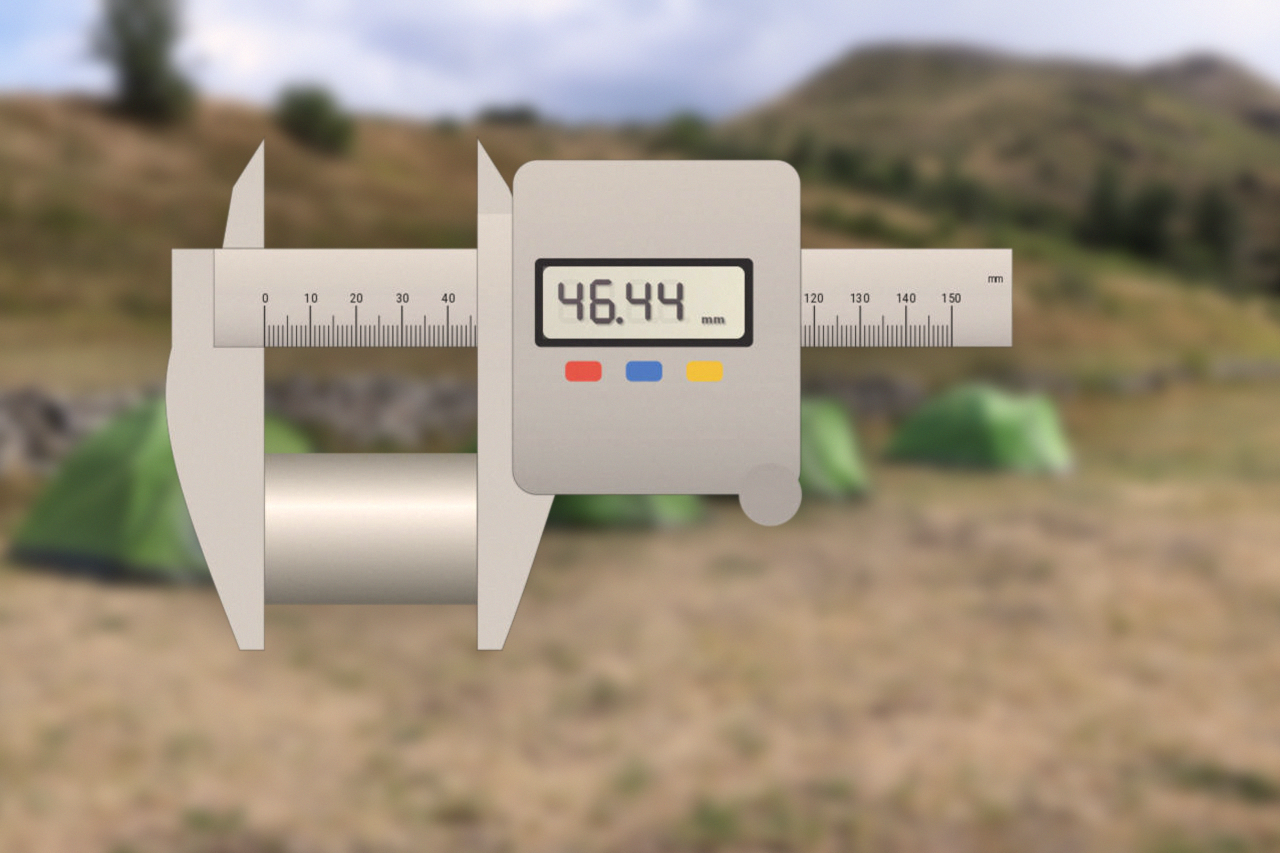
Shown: 46.44 mm
